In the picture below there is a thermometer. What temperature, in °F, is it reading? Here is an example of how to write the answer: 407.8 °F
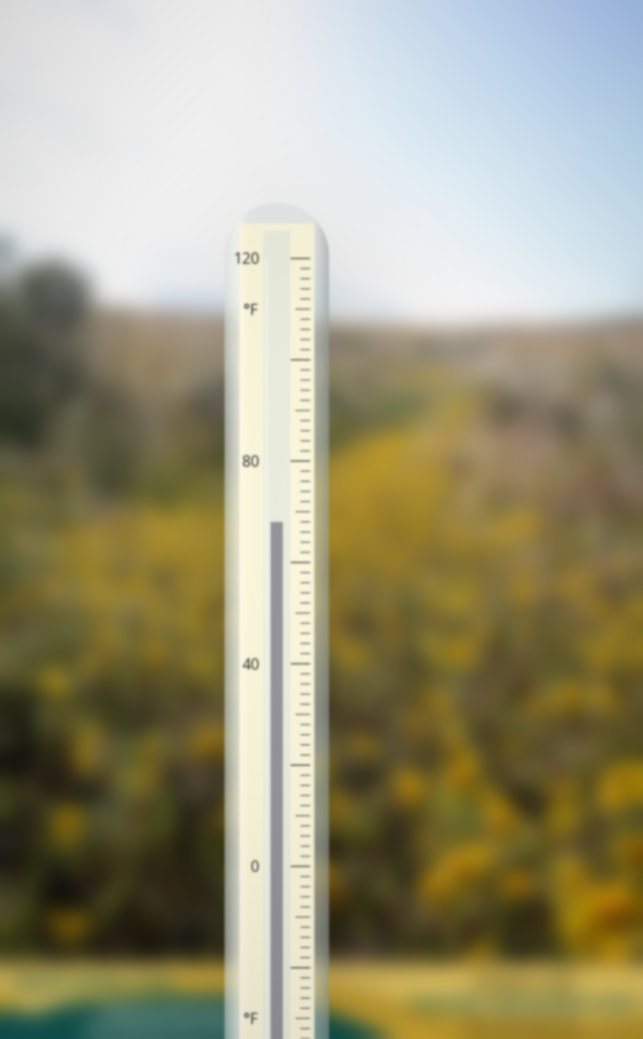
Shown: 68 °F
